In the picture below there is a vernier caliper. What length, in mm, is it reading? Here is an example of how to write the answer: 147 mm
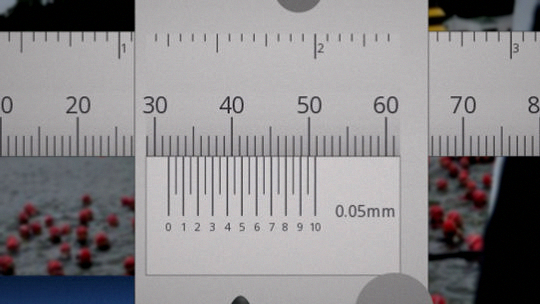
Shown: 31.8 mm
